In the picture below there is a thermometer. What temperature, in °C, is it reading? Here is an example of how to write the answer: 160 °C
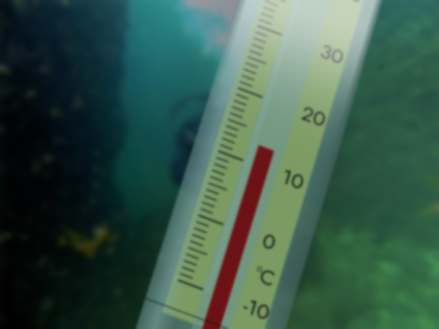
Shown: 13 °C
